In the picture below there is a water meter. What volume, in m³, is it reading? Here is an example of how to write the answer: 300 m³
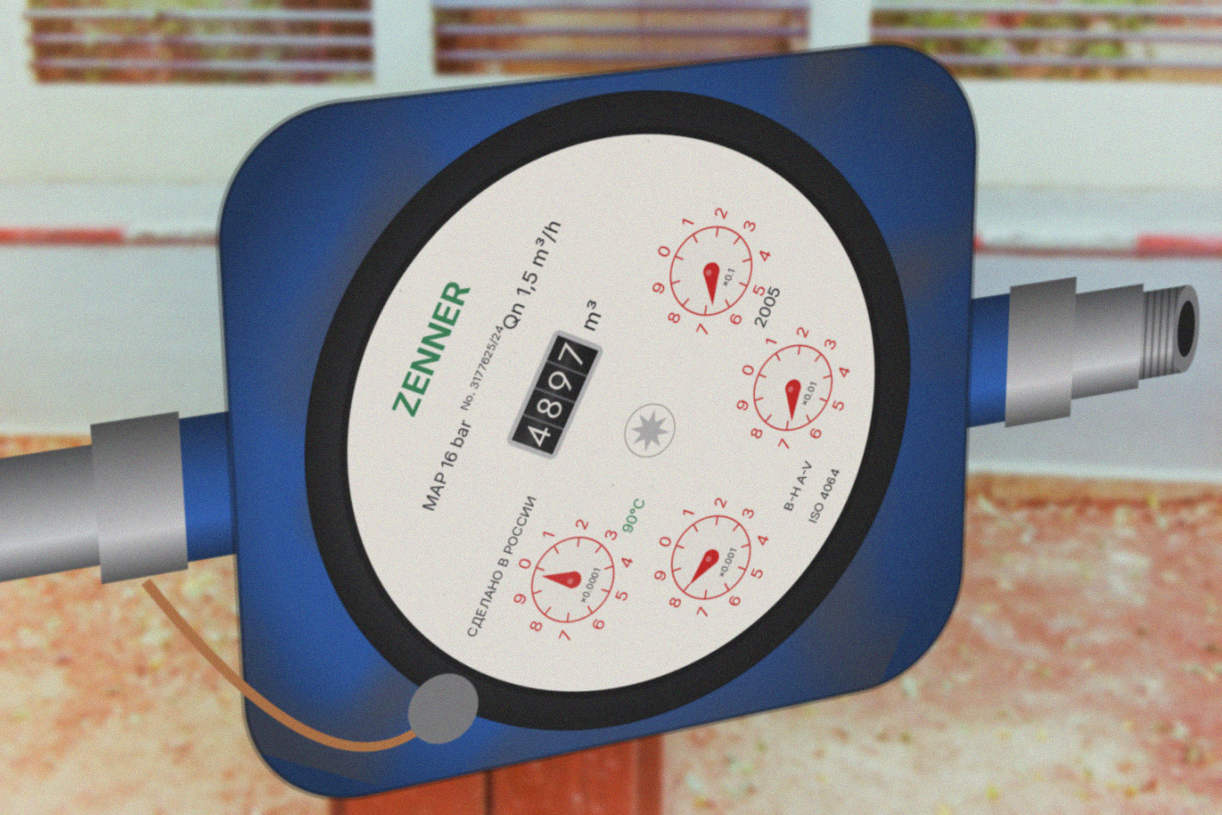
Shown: 4897.6679 m³
